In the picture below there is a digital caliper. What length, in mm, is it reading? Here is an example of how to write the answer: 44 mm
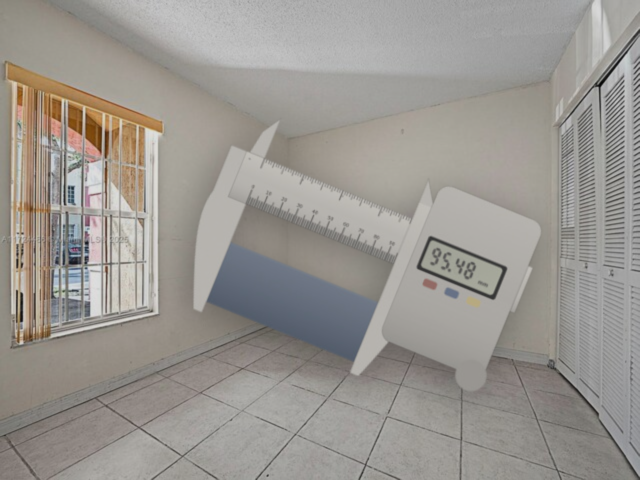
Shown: 95.48 mm
